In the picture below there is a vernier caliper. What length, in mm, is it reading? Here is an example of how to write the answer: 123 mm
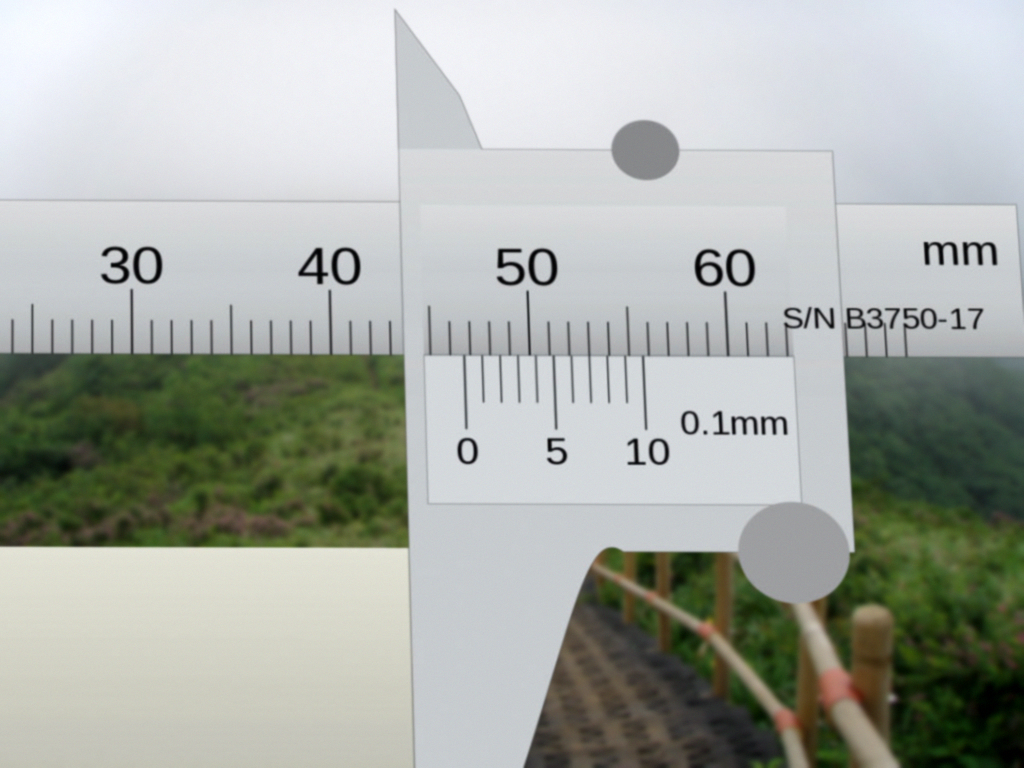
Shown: 46.7 mm
